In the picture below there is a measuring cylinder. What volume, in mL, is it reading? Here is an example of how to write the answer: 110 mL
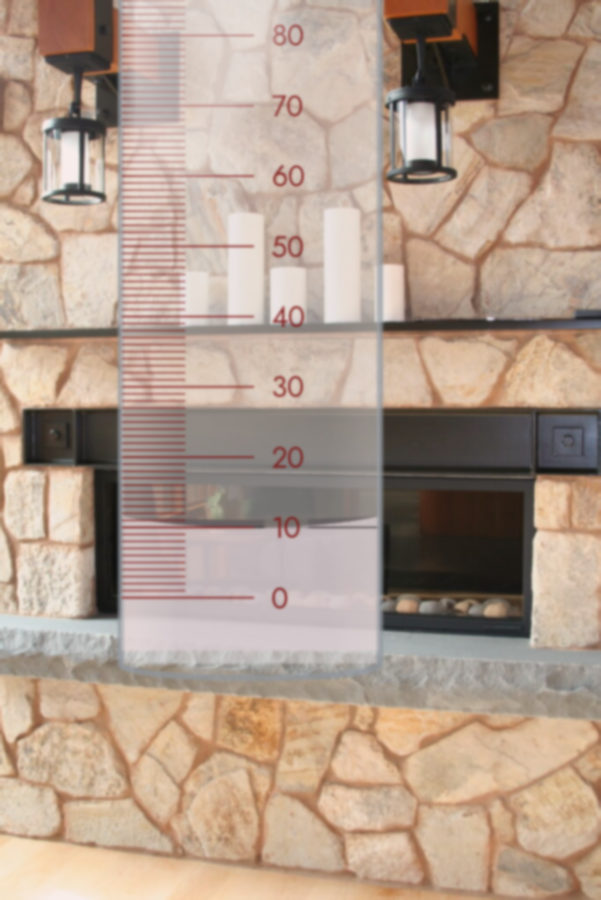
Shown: 10 mL
